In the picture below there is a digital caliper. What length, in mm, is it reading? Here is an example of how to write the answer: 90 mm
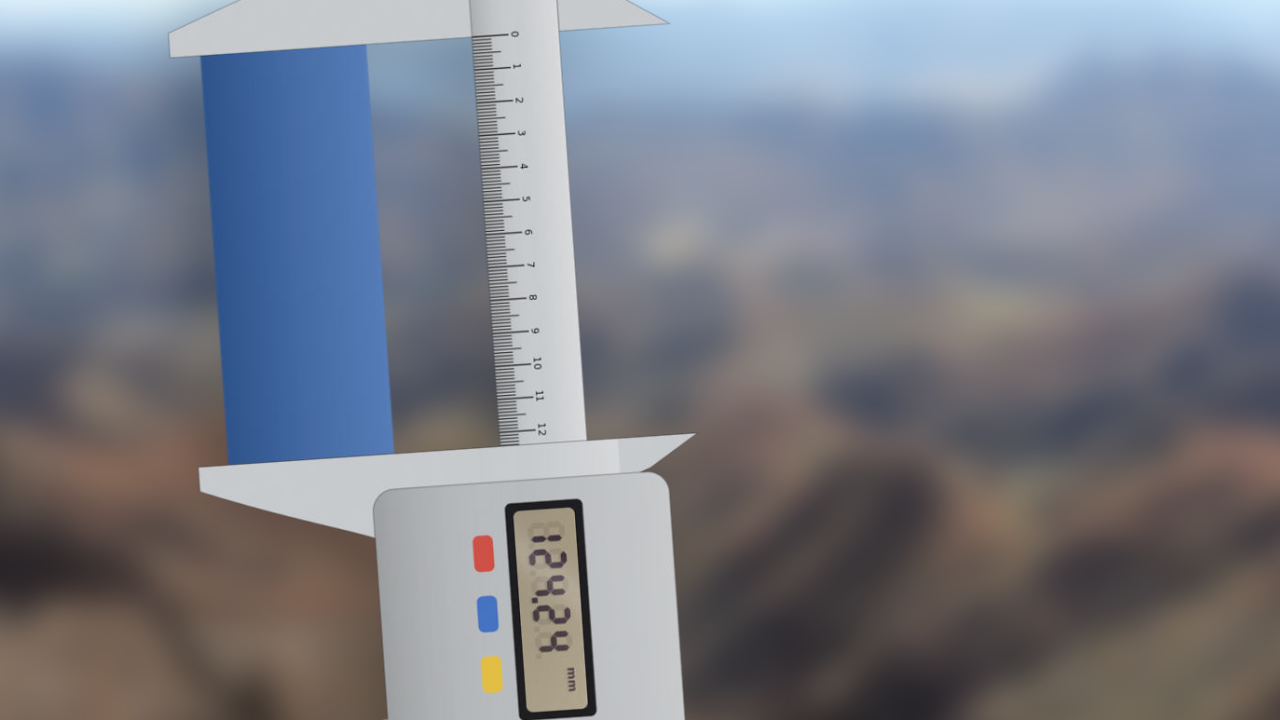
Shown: 124.24 mm
